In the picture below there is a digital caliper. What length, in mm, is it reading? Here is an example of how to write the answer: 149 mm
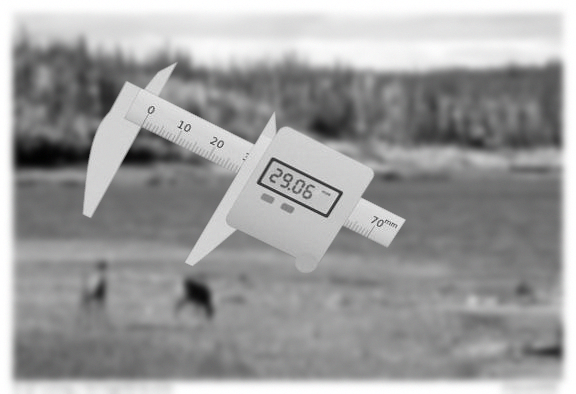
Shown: 29.06 mm
